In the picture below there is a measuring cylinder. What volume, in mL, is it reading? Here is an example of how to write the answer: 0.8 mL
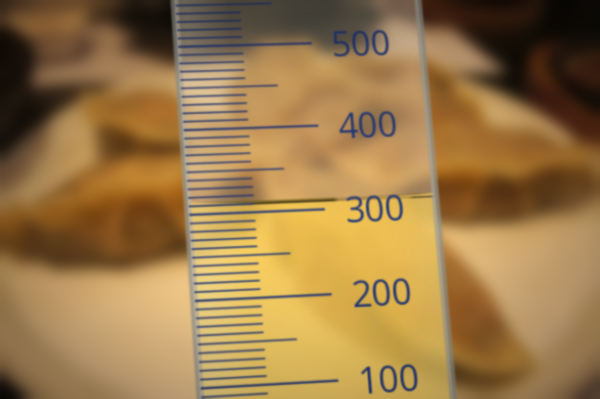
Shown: 310 mL
